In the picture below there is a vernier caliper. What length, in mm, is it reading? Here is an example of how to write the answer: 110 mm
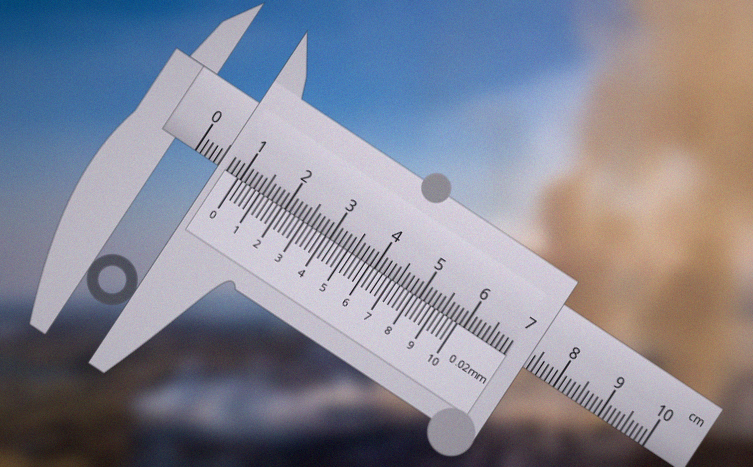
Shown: 9.5 mm
